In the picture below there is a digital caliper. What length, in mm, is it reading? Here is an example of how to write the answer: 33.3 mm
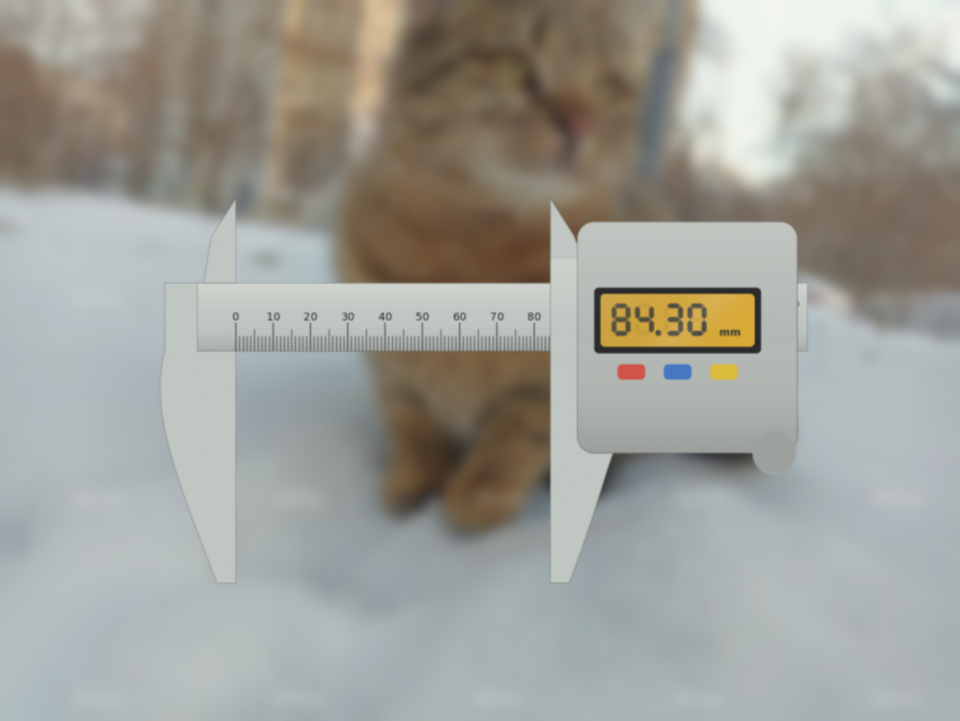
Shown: 84.30 mm
